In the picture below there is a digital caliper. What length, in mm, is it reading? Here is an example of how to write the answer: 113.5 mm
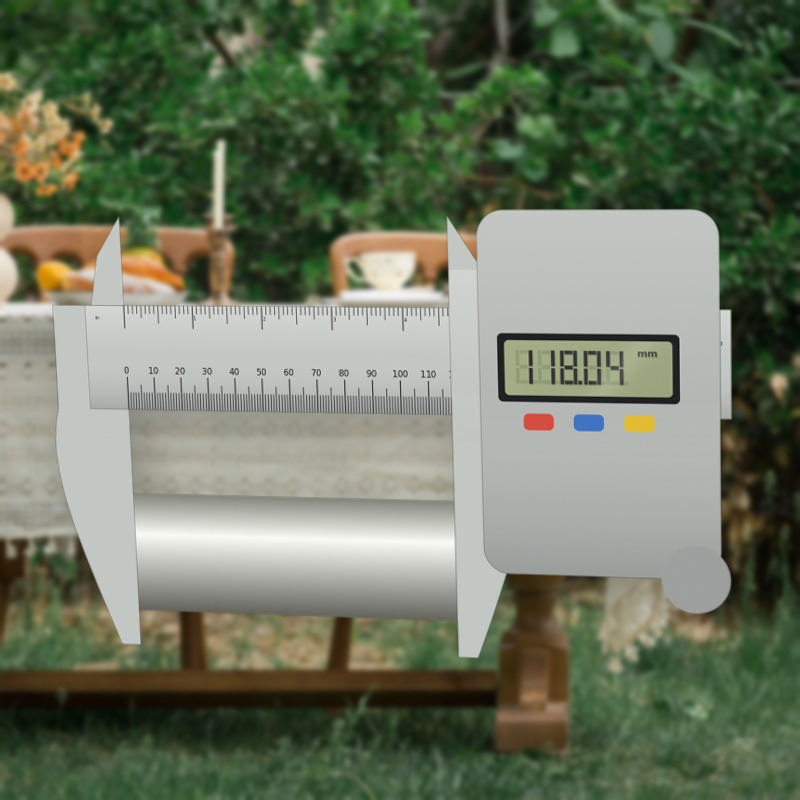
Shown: 118.04 mm
